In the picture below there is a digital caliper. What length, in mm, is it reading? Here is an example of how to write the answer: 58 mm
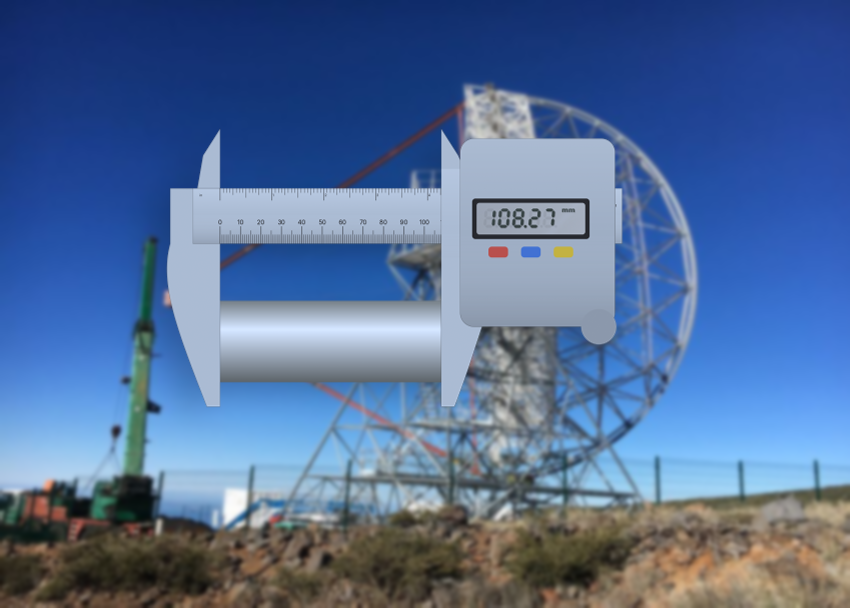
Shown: 108.27 mm
